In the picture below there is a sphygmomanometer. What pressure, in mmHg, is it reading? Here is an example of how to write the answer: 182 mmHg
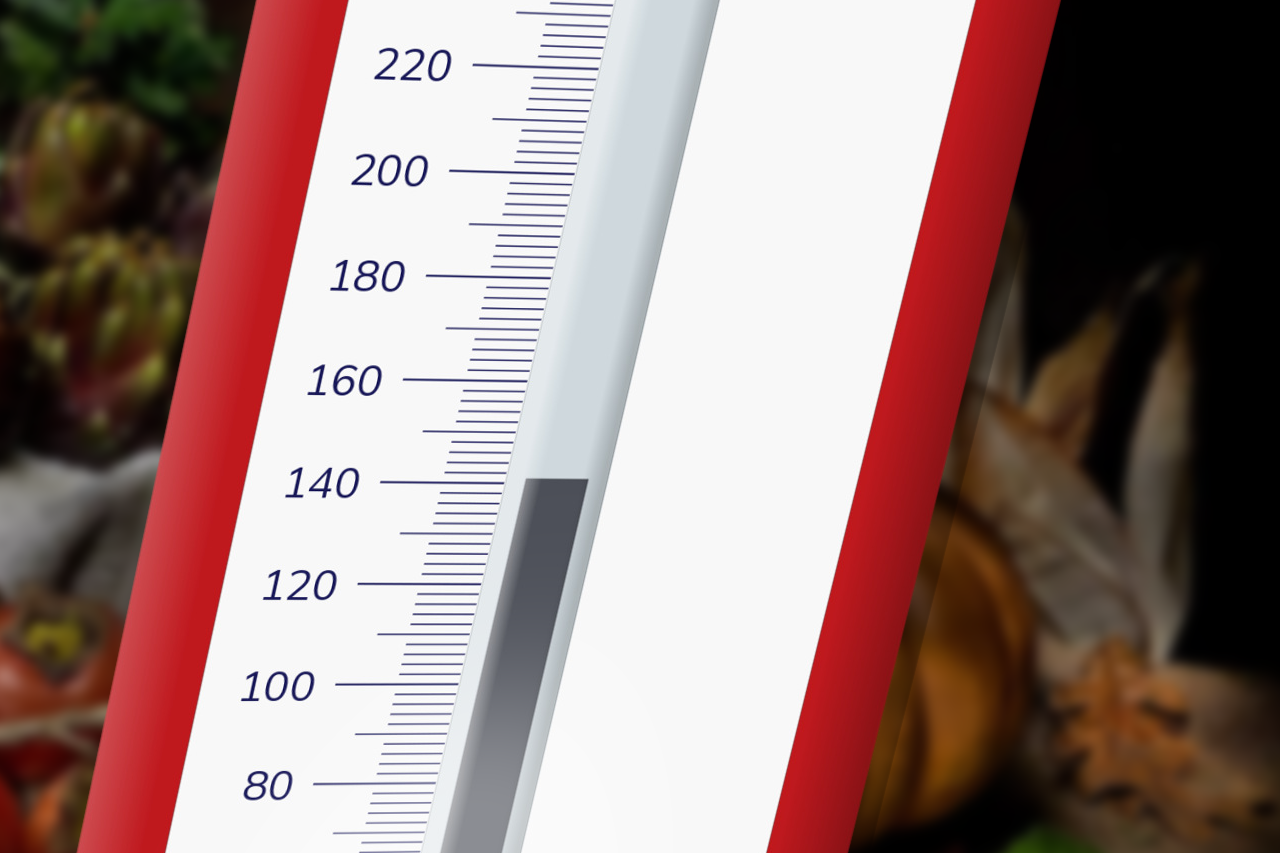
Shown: 141 mmHg
